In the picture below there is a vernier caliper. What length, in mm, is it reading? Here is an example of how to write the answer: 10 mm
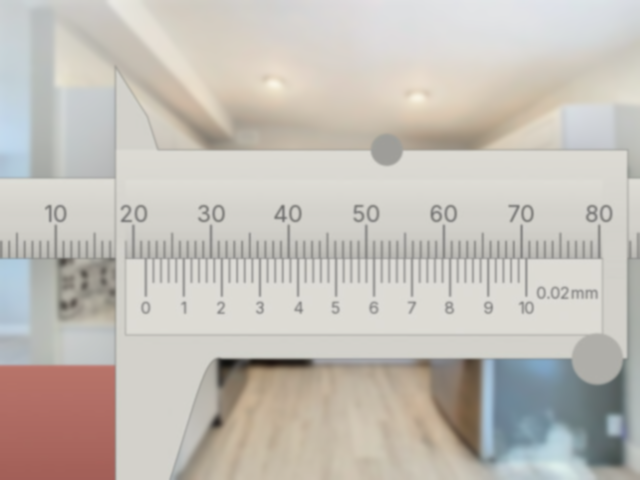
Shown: 21.6 mm
